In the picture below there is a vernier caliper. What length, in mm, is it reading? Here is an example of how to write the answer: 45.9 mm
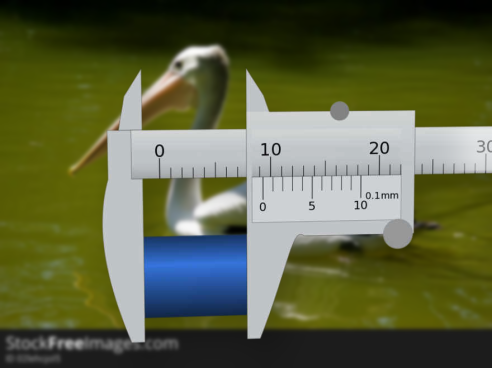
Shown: 9.3 mm
